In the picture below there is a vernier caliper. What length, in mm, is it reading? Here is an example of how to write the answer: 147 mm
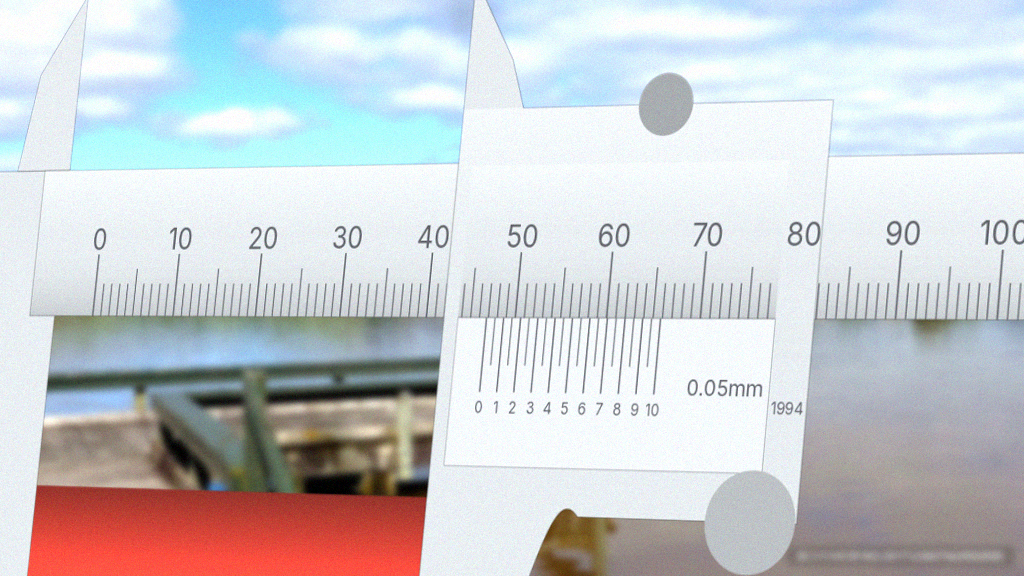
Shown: 46.8 mm
